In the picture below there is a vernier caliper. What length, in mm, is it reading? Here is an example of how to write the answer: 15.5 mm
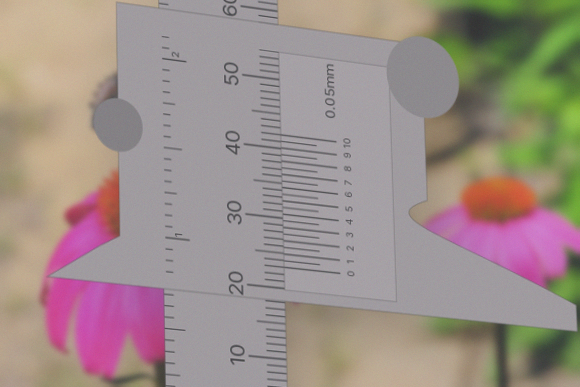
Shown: 23.0 mm
